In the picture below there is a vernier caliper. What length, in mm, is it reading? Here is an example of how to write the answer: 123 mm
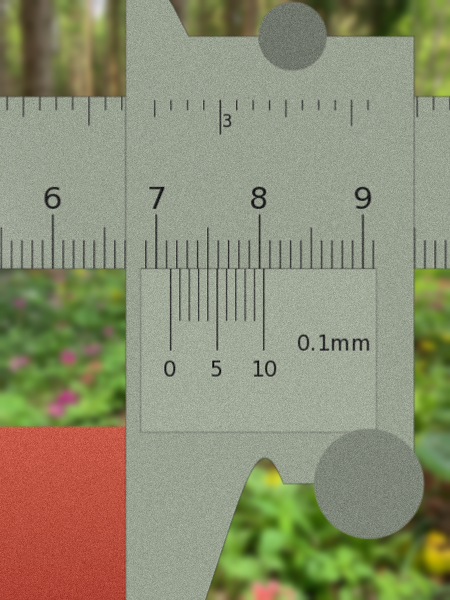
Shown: 71.4 mm
